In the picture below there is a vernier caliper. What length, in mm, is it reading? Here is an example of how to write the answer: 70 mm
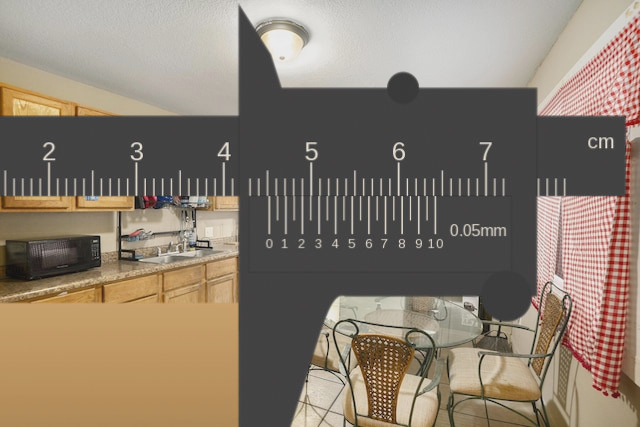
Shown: 45.2 mm
